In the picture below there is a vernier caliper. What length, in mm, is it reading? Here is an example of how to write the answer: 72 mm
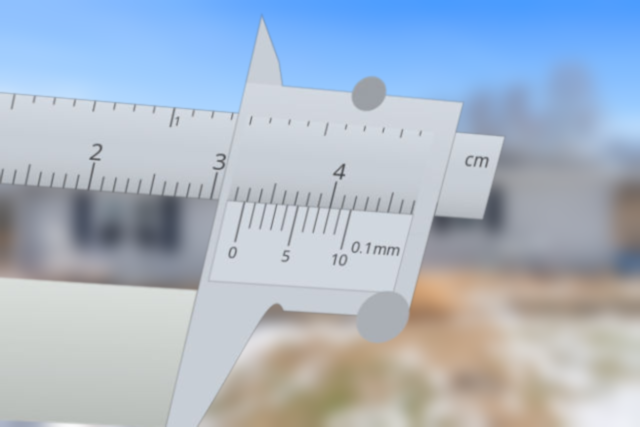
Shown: 32.8 mm
